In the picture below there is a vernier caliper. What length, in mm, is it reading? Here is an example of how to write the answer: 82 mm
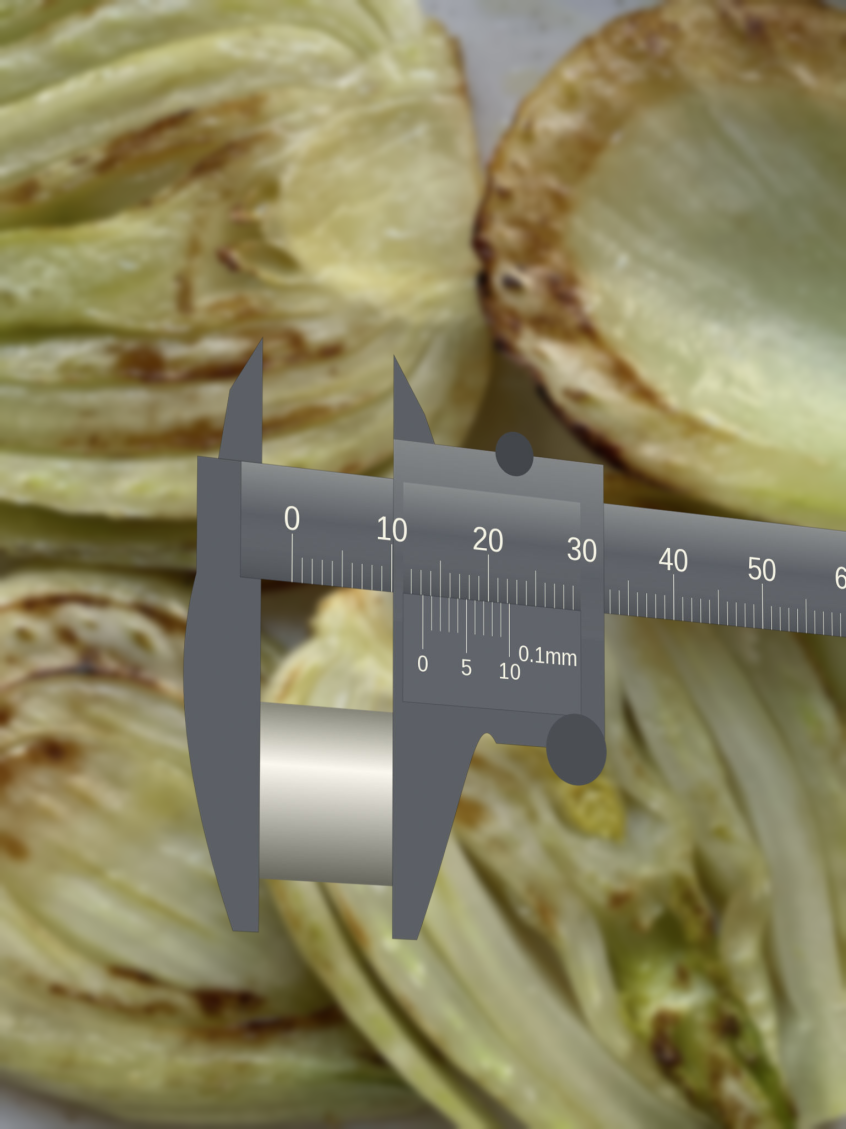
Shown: 13.2 mm
